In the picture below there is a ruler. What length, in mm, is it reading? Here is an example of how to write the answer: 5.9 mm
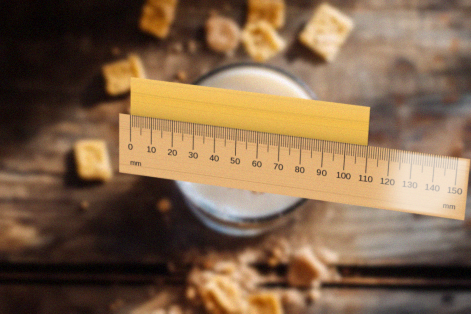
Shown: 110 mm
